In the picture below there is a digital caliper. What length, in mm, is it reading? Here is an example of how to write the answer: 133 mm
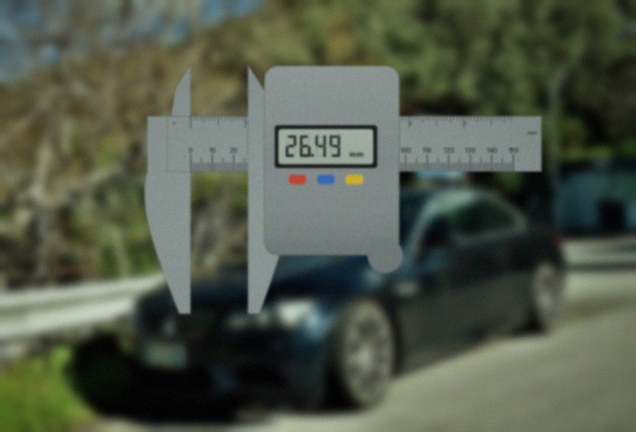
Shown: 26.49 mm
